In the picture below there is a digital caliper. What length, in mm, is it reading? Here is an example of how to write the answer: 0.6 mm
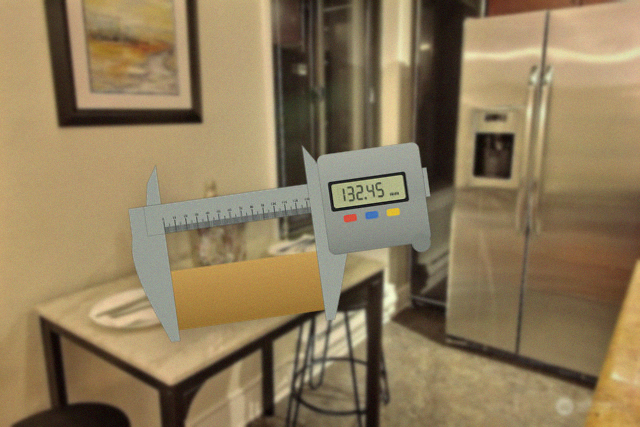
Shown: 132.45 mm
